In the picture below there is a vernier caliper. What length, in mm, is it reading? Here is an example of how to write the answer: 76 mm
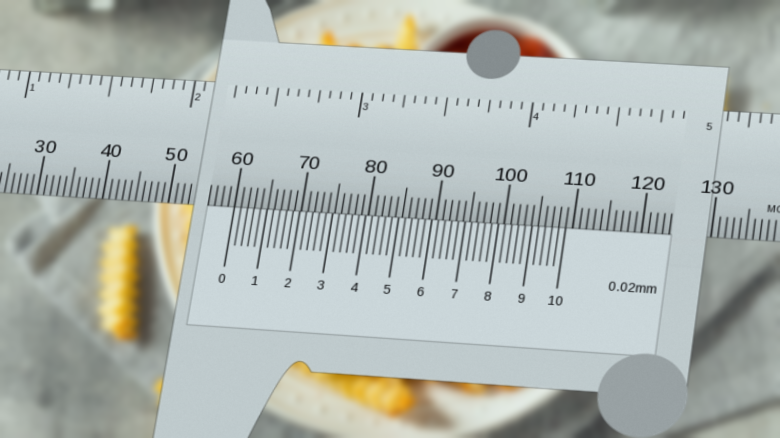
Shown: 60.0 mm
